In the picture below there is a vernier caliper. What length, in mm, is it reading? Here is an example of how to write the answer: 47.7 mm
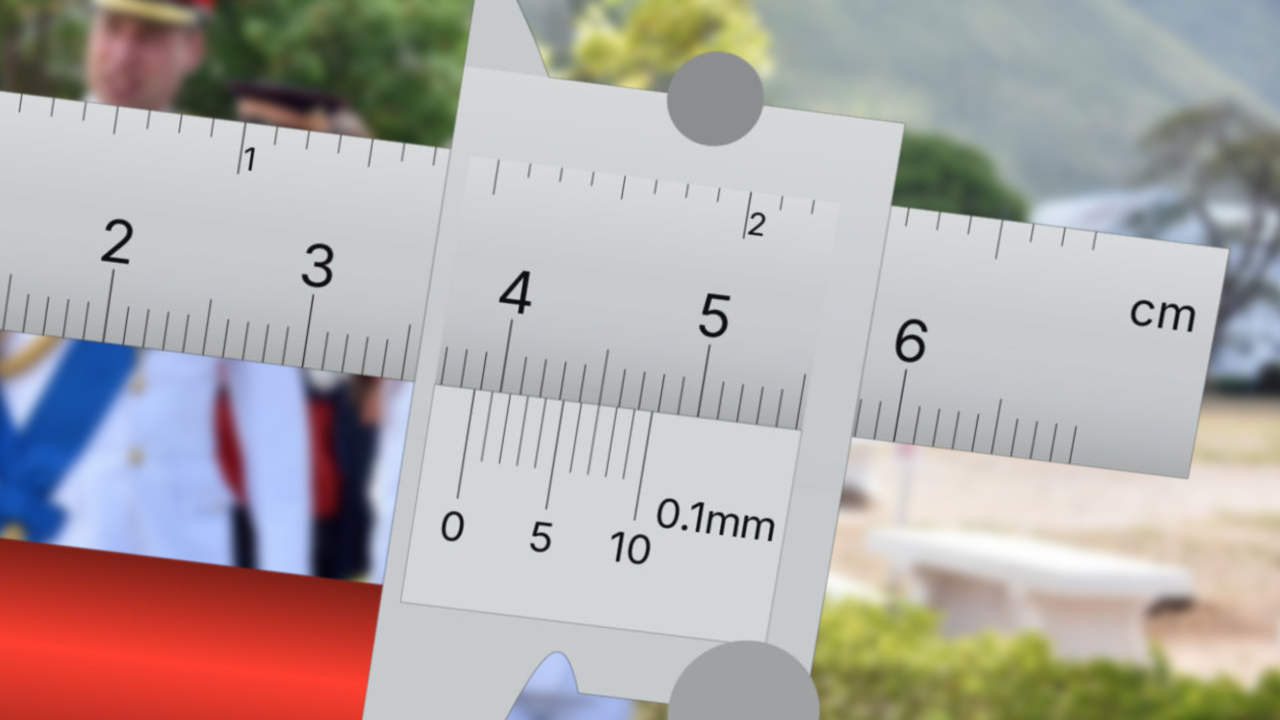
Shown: 38.7 mm
